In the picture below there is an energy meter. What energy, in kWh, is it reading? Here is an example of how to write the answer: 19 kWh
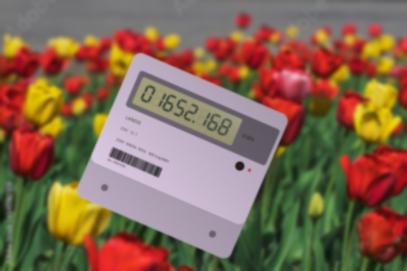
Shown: 1652.168 kWh
